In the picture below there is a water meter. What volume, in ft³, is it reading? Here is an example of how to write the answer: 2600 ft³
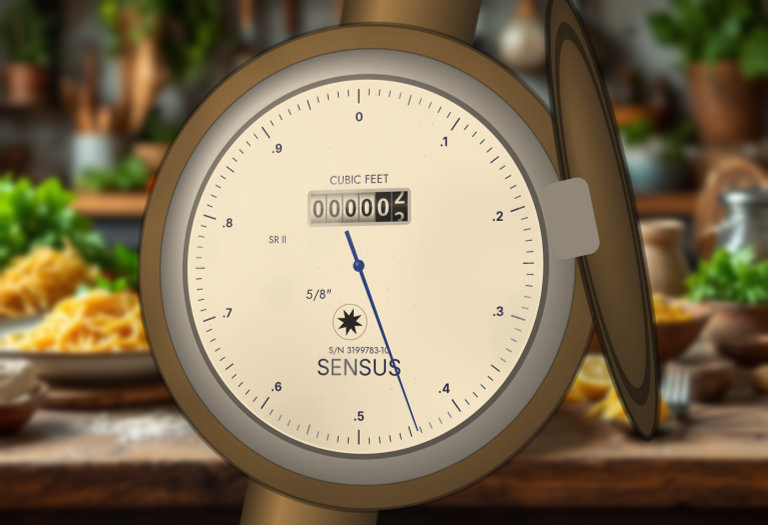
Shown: 2.44 ft³
